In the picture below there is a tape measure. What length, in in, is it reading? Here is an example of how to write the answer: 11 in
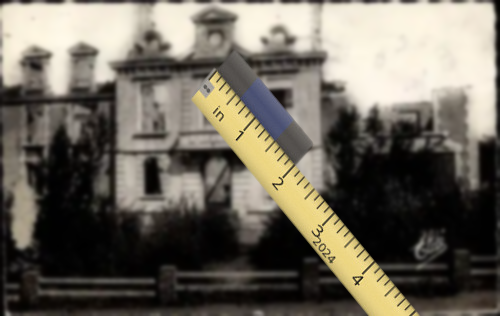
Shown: 2 in
